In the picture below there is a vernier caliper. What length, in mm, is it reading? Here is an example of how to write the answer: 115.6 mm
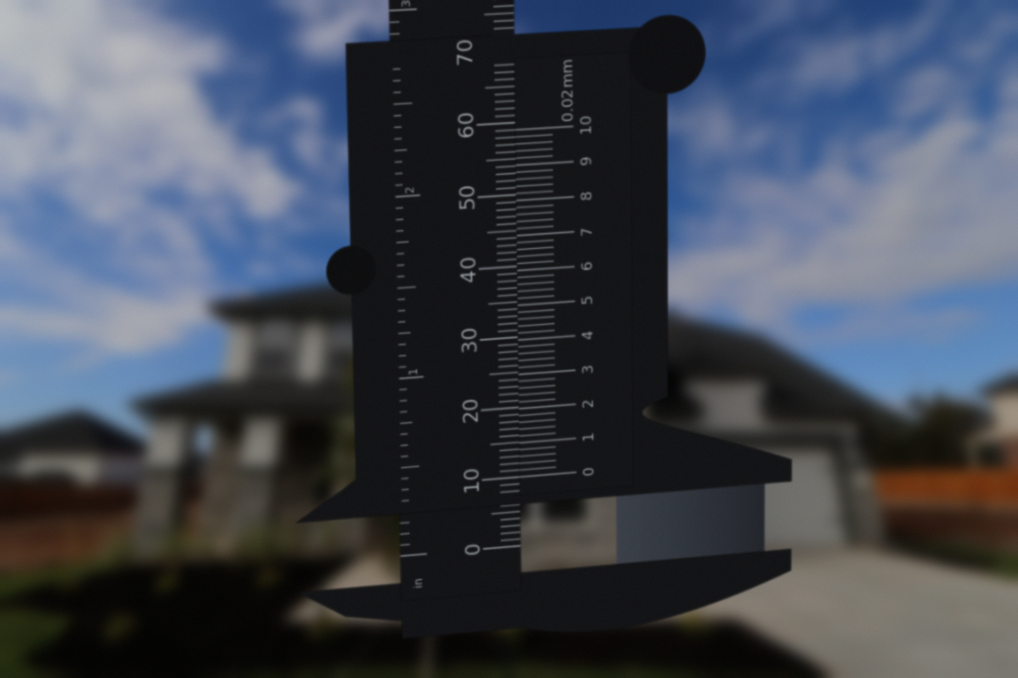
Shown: 10.0 mm
